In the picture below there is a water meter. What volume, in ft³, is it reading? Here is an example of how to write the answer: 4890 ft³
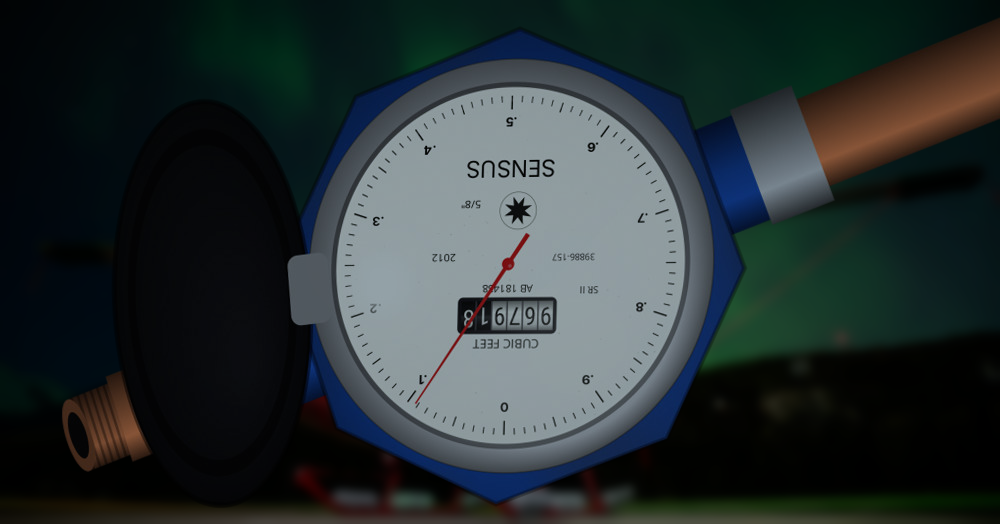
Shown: 967918.09 ft³
